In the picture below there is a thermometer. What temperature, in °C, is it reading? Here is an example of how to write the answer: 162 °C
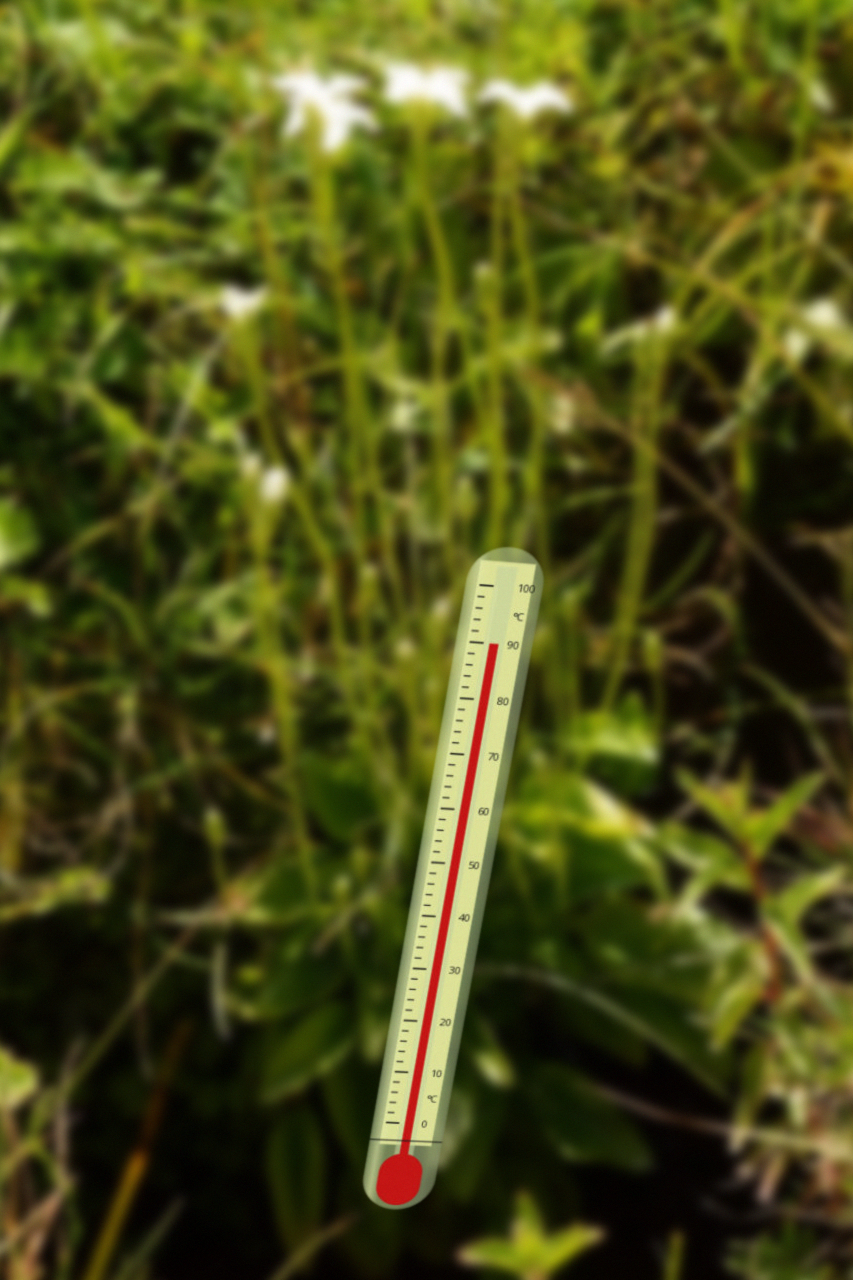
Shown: 90 °C
